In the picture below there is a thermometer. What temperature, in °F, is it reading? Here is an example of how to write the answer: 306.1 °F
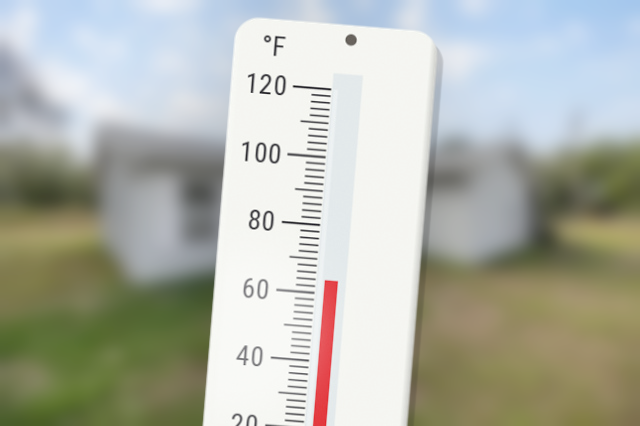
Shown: 64 °F
